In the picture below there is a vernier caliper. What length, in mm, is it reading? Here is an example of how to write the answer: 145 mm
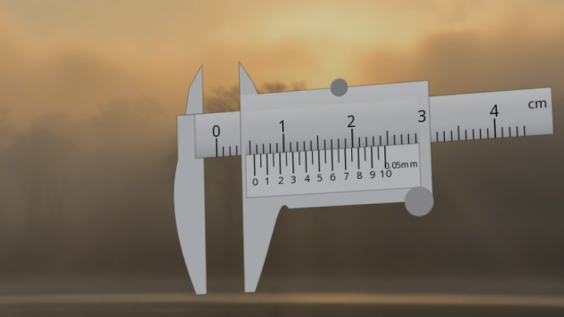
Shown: 5.6 mm
